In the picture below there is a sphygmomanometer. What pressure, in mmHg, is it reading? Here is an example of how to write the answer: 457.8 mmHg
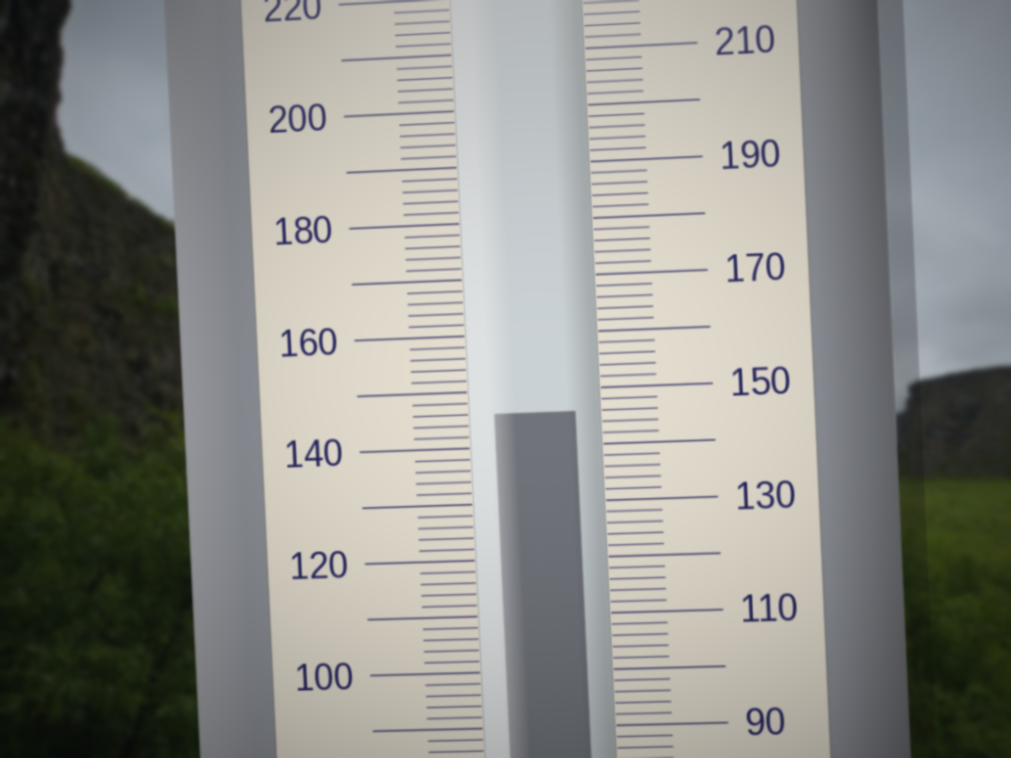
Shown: 146 mmHg
